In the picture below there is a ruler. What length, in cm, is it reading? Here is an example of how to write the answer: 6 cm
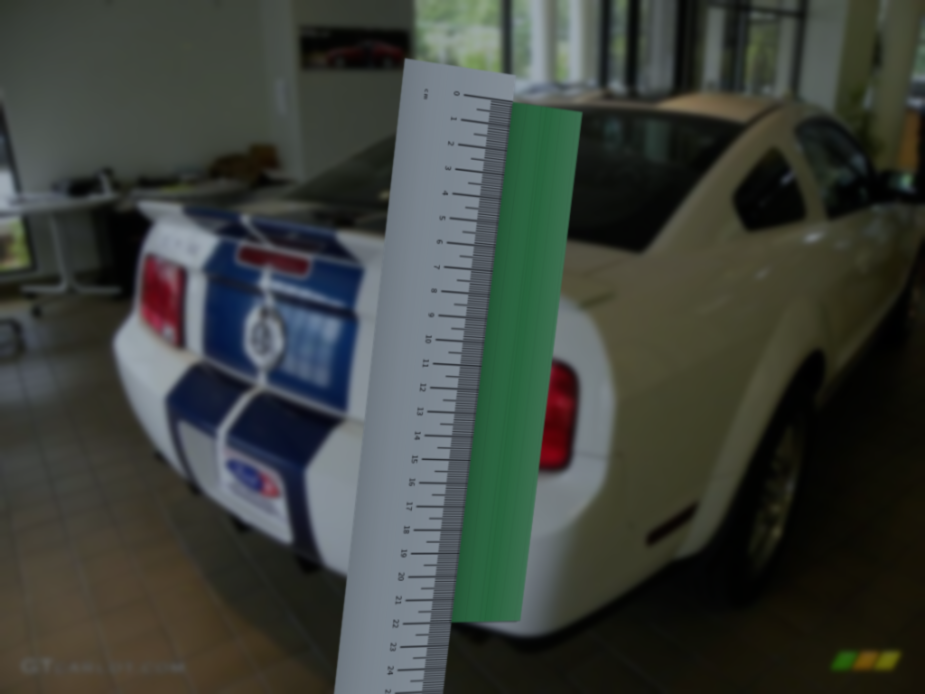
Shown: 22 cm
